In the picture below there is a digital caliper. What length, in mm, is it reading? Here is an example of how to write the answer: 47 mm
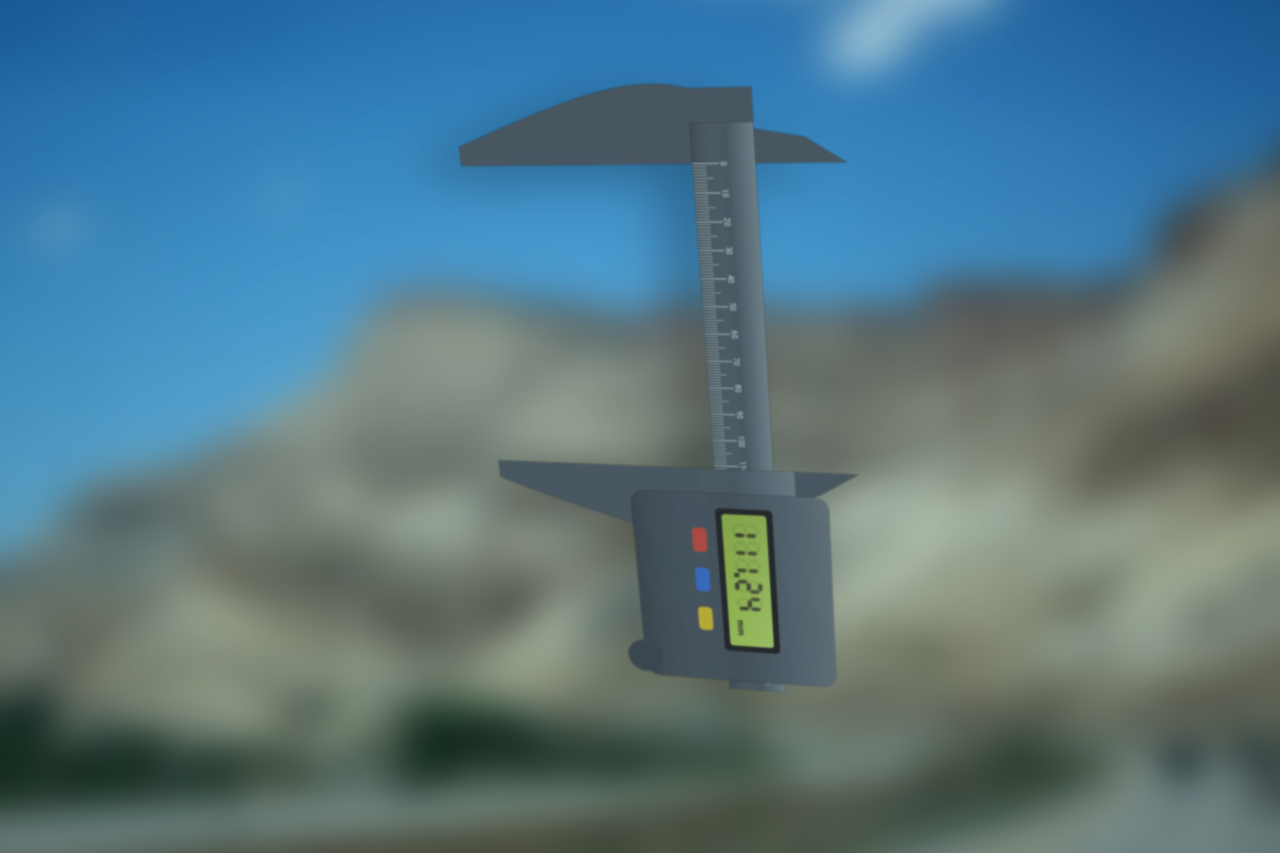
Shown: 111.24 mm
